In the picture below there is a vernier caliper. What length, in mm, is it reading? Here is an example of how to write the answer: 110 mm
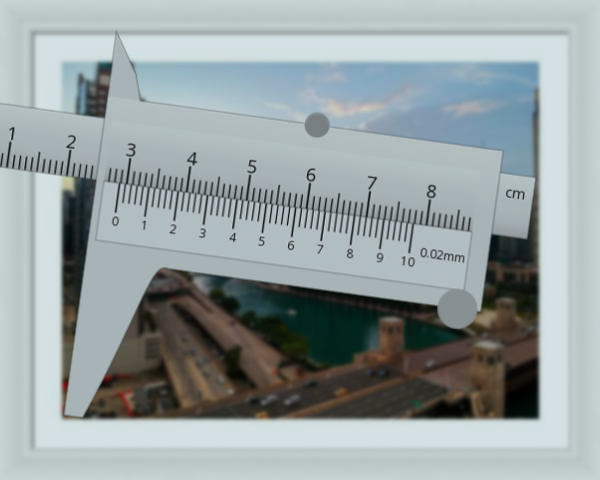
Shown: 28.8 mm
